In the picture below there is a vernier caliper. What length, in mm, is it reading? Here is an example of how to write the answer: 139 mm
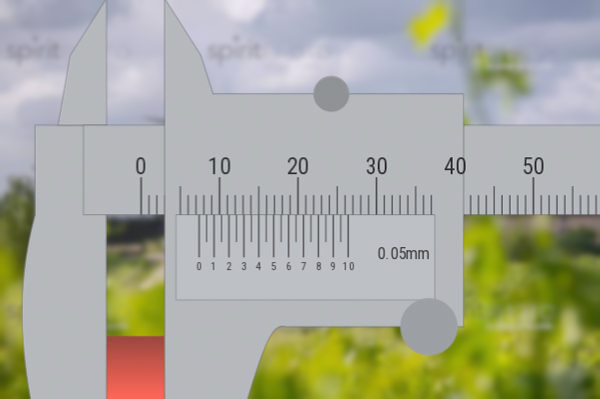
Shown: 7.4 mm
